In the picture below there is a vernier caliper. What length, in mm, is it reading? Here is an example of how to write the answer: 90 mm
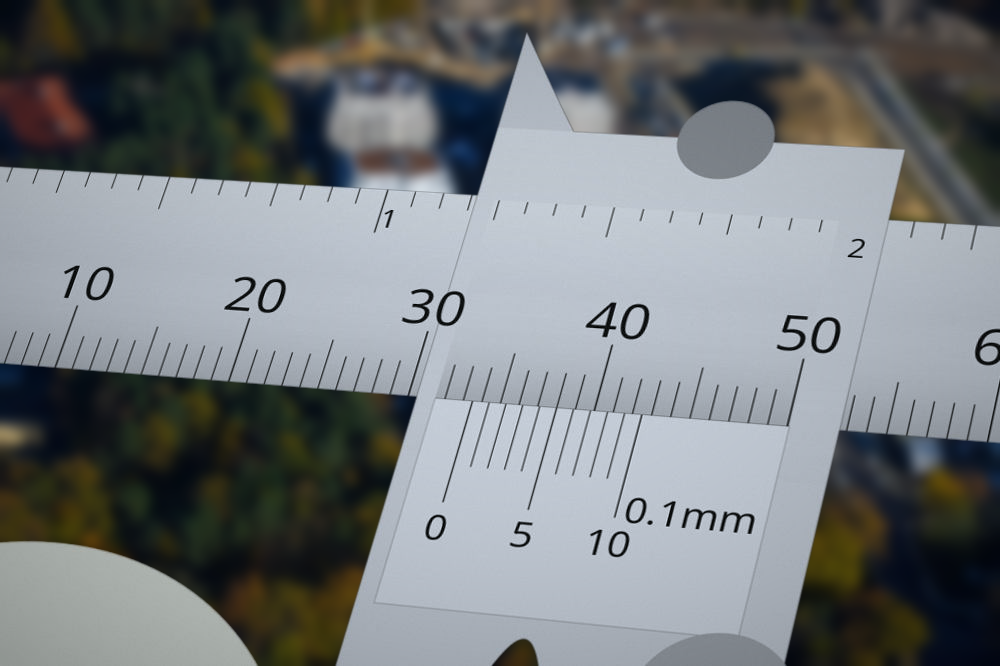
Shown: 33.5 mm
